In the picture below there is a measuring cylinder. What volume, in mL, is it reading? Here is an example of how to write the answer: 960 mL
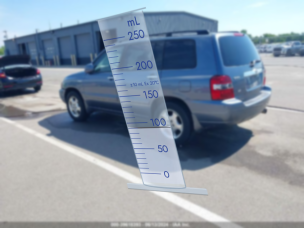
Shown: 90 mL
